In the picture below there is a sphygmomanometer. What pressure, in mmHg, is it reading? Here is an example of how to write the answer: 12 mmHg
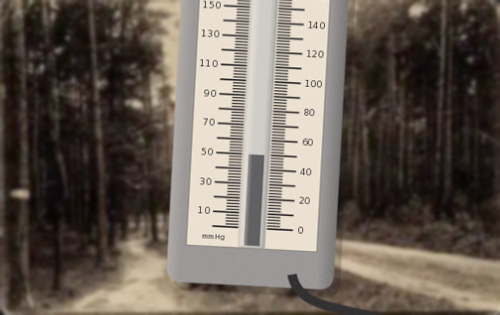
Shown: 50 mmHg
